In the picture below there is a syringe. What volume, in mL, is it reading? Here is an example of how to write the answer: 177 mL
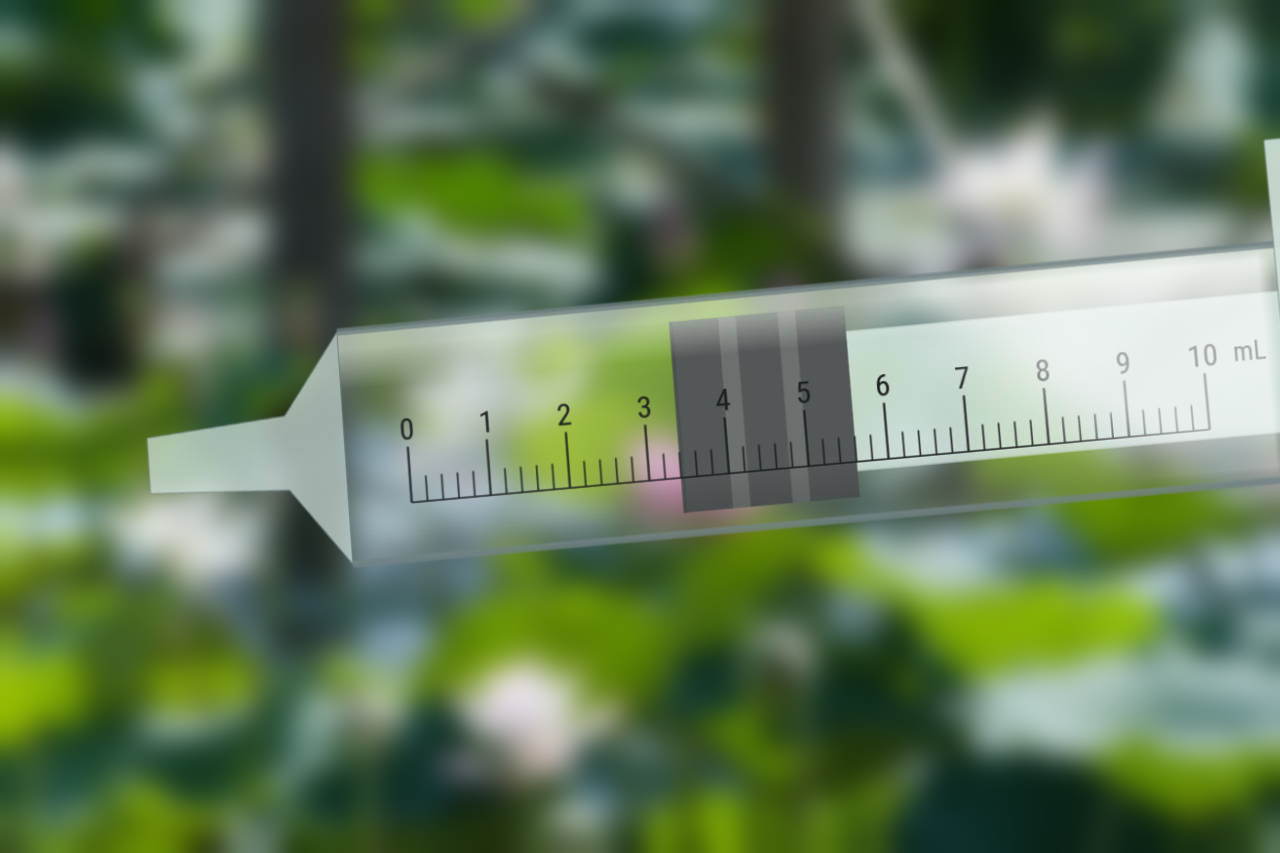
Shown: 3.4 mL
